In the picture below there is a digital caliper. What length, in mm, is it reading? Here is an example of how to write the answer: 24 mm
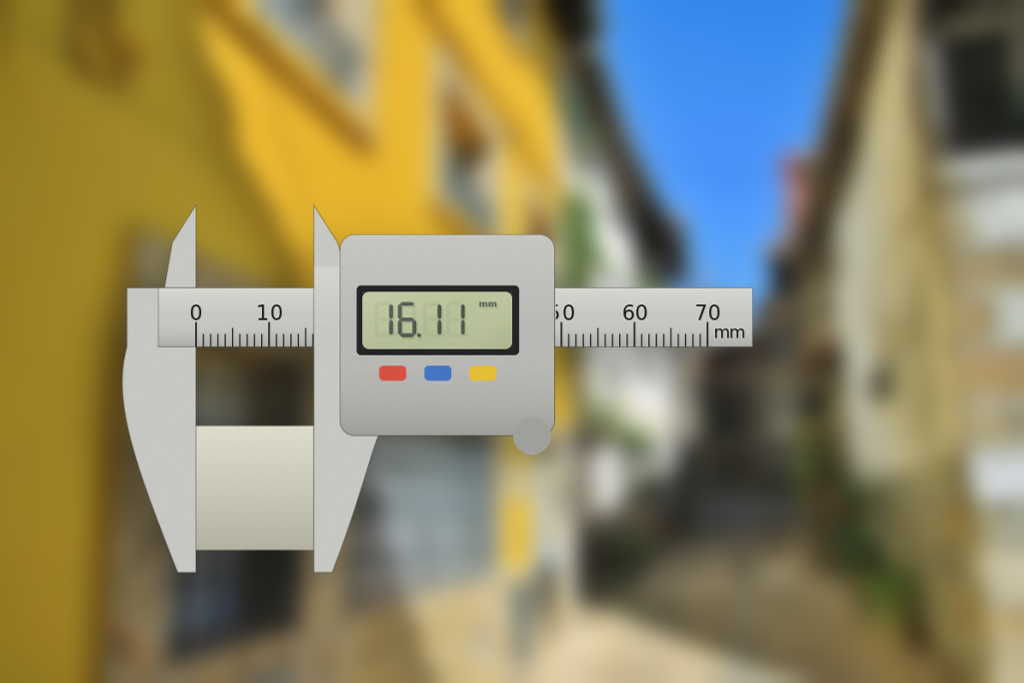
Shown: 16.11 mm
